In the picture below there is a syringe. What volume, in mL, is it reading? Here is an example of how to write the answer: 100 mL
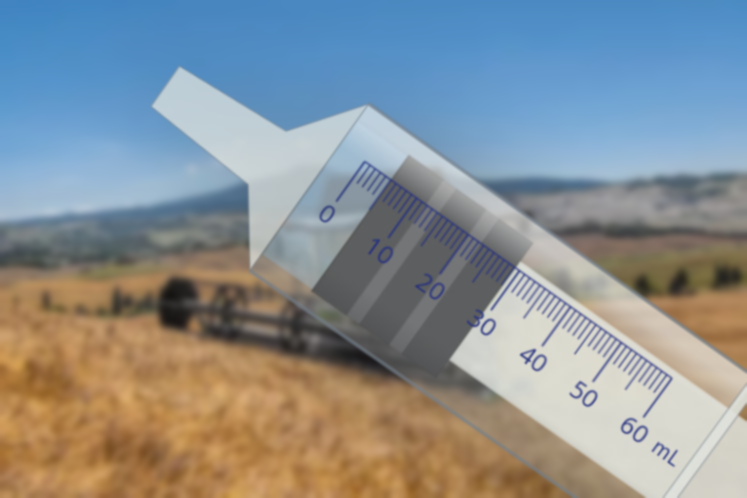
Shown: 5 mL
